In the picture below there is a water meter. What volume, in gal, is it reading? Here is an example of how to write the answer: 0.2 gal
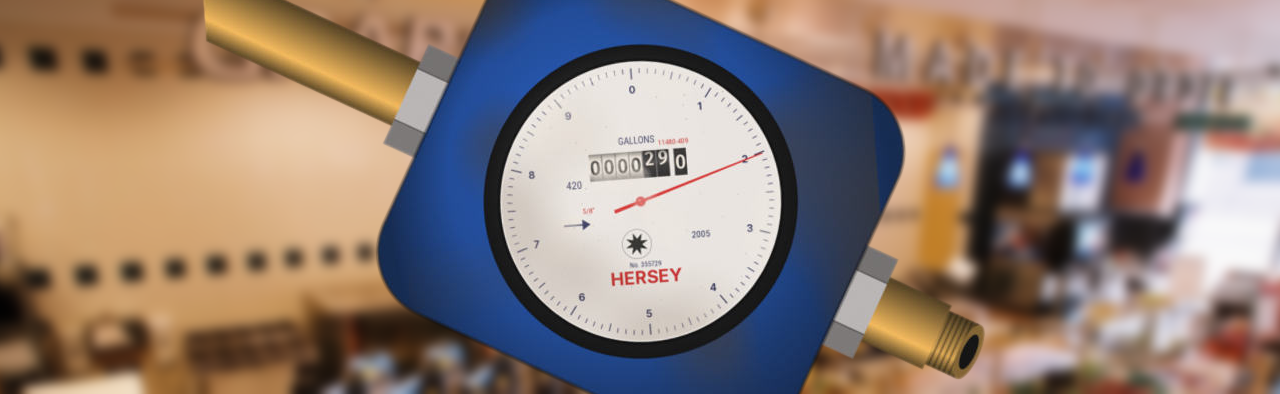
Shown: 292.0 gal
